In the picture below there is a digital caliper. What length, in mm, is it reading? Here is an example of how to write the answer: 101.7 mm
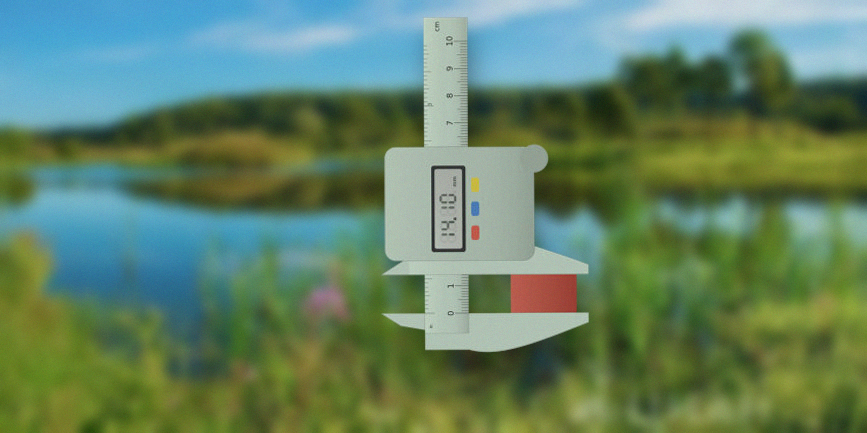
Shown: 14.10 mm
